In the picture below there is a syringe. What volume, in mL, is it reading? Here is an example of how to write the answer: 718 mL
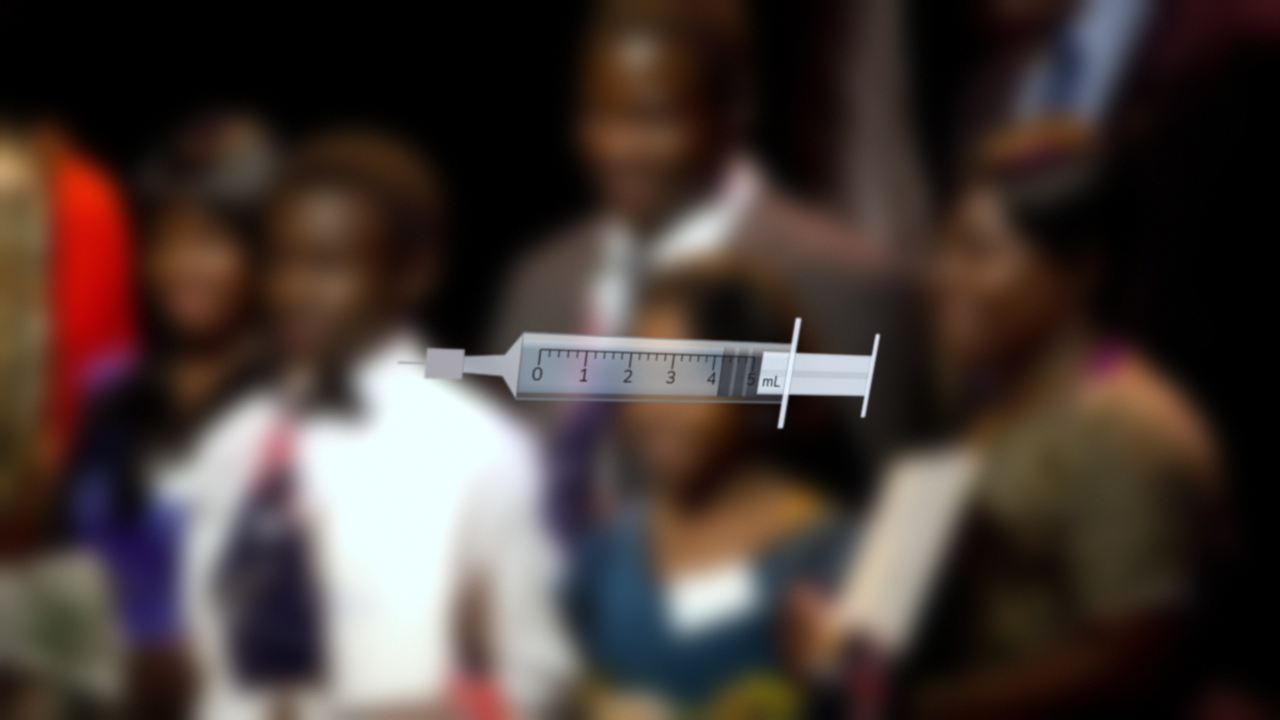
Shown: 4.2 mL
